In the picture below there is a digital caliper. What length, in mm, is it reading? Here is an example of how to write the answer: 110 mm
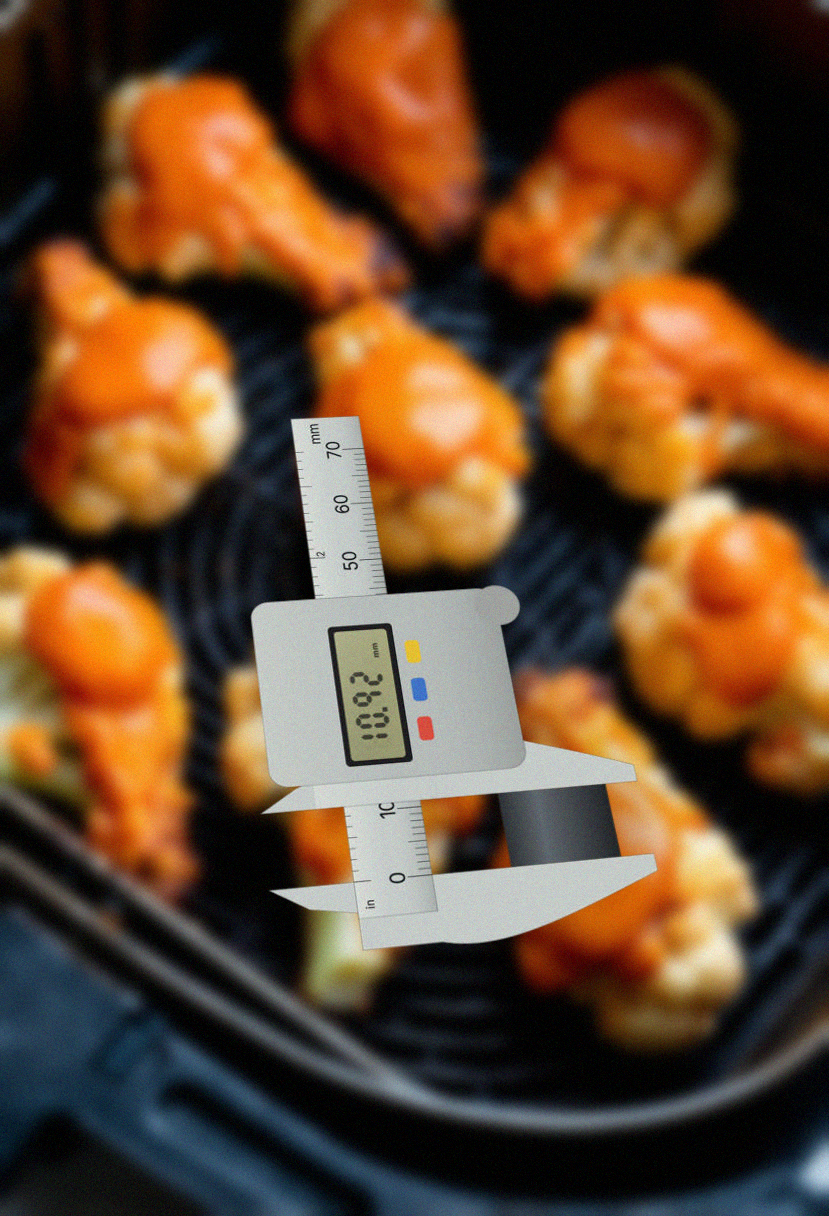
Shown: 10.92 mm
